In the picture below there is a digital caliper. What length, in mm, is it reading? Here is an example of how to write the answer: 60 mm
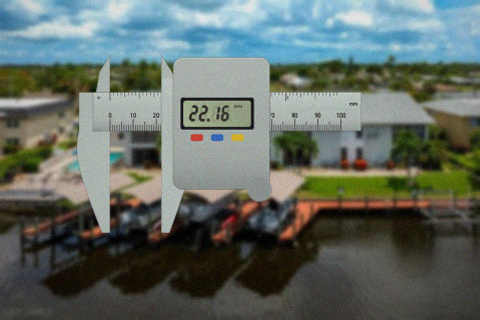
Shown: 22.16 mm
